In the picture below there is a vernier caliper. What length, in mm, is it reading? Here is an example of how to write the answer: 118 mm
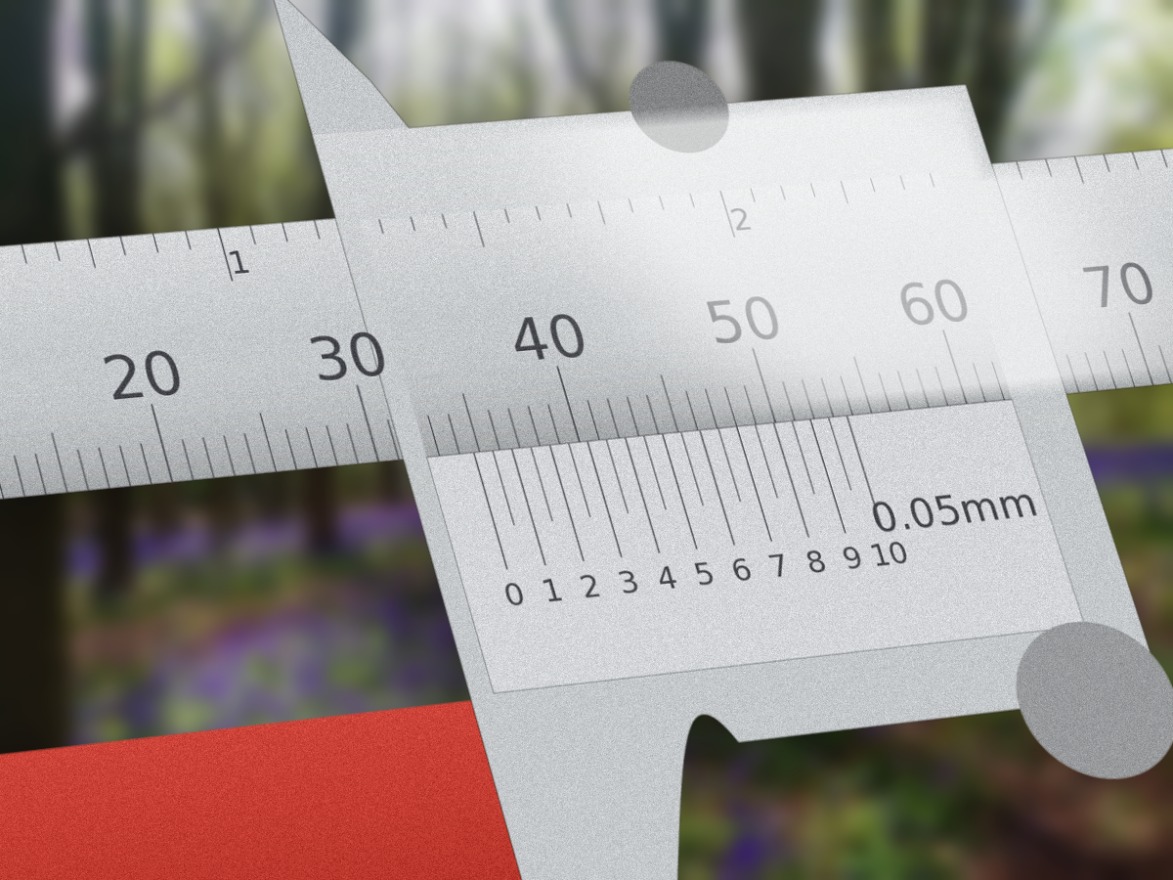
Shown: 34.7 mm
